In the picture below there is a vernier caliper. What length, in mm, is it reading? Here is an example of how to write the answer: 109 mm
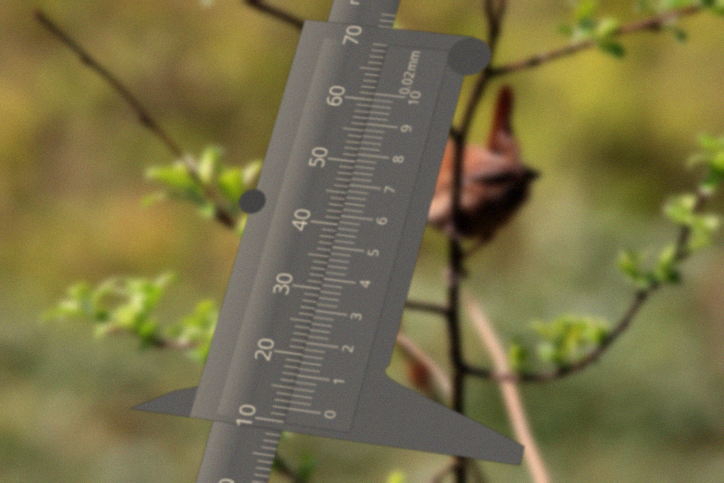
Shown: 12.0 mm
